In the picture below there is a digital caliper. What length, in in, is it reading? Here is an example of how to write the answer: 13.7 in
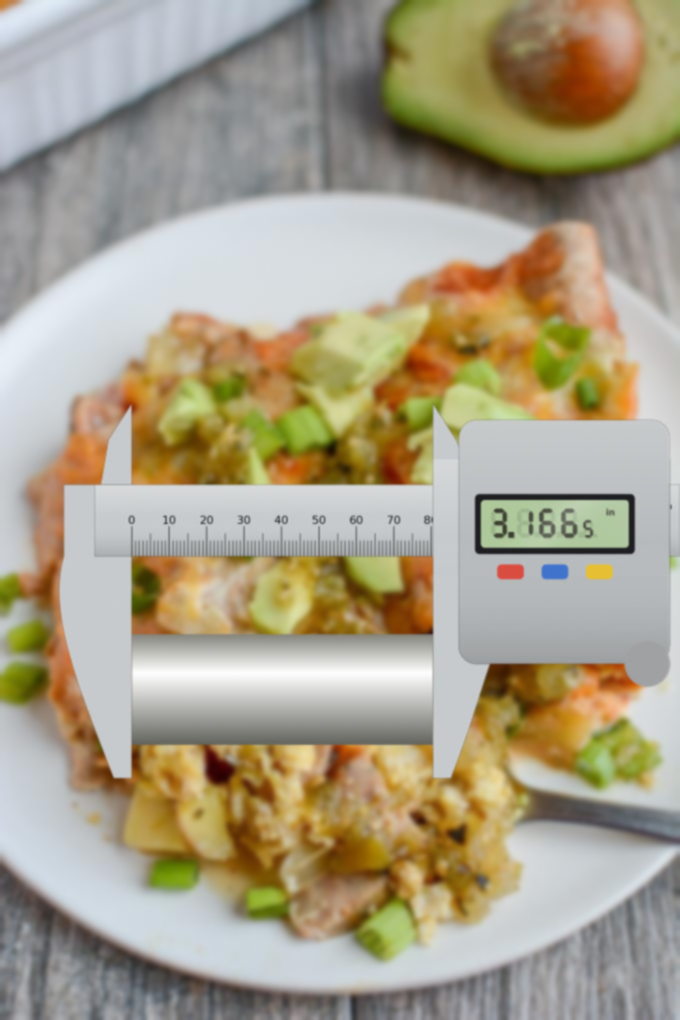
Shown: 3.1665 in
